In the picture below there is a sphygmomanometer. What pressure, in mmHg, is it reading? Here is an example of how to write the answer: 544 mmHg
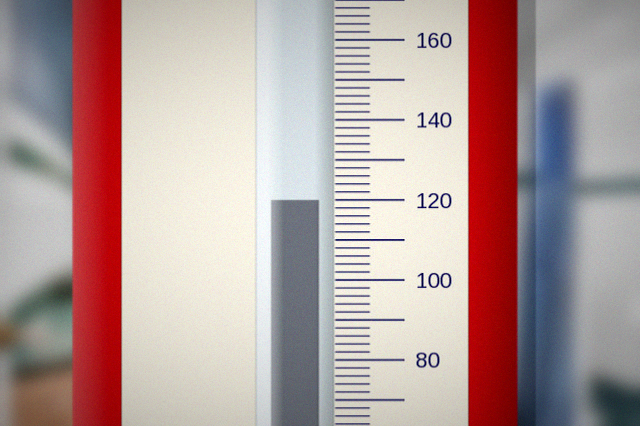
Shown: 120 mmHg
